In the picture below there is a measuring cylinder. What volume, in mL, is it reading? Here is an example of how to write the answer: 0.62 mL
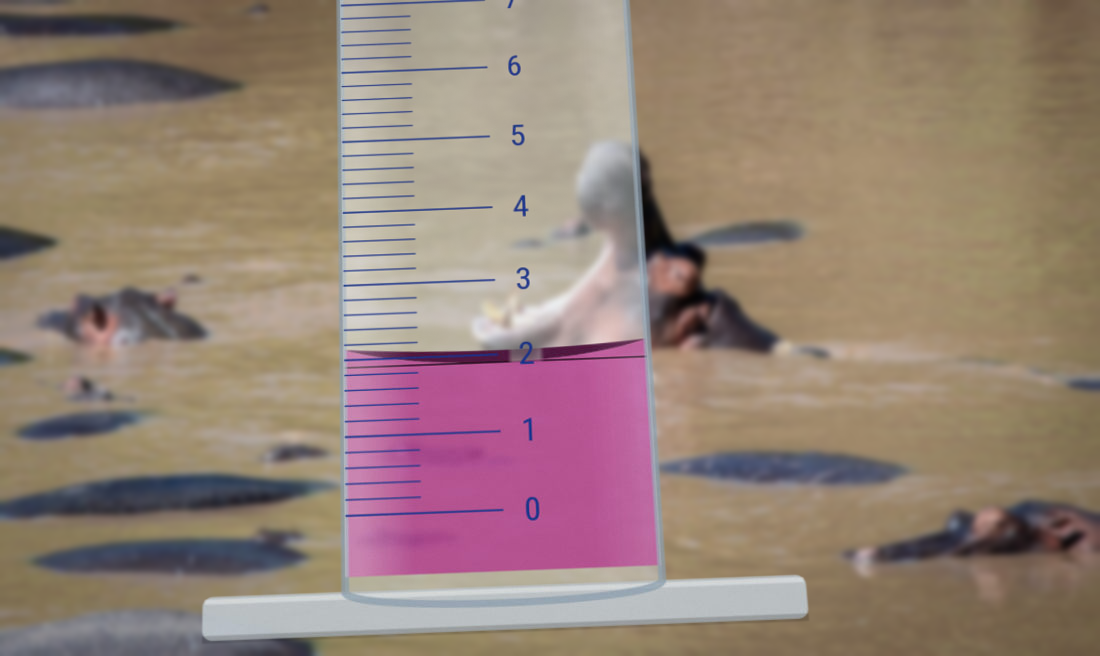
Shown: 1.9 mL
